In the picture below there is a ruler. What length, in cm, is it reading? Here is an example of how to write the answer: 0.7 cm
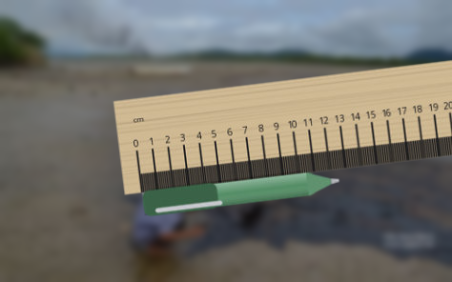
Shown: 12.5 cm
